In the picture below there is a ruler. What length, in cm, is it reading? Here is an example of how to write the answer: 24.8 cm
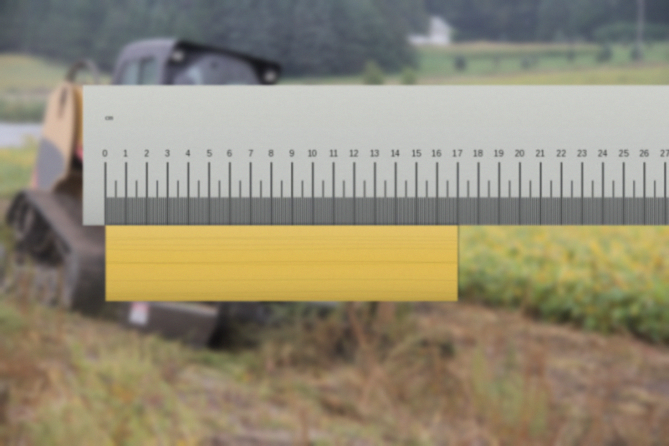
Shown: 17 cm
